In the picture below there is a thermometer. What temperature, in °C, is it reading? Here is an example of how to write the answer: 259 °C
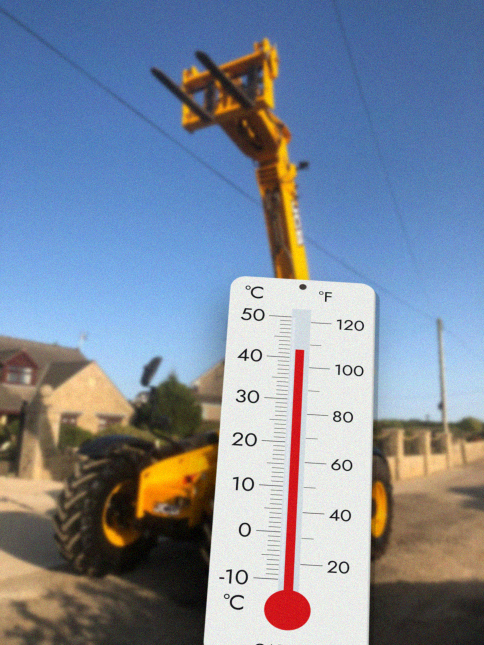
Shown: 42 °C
